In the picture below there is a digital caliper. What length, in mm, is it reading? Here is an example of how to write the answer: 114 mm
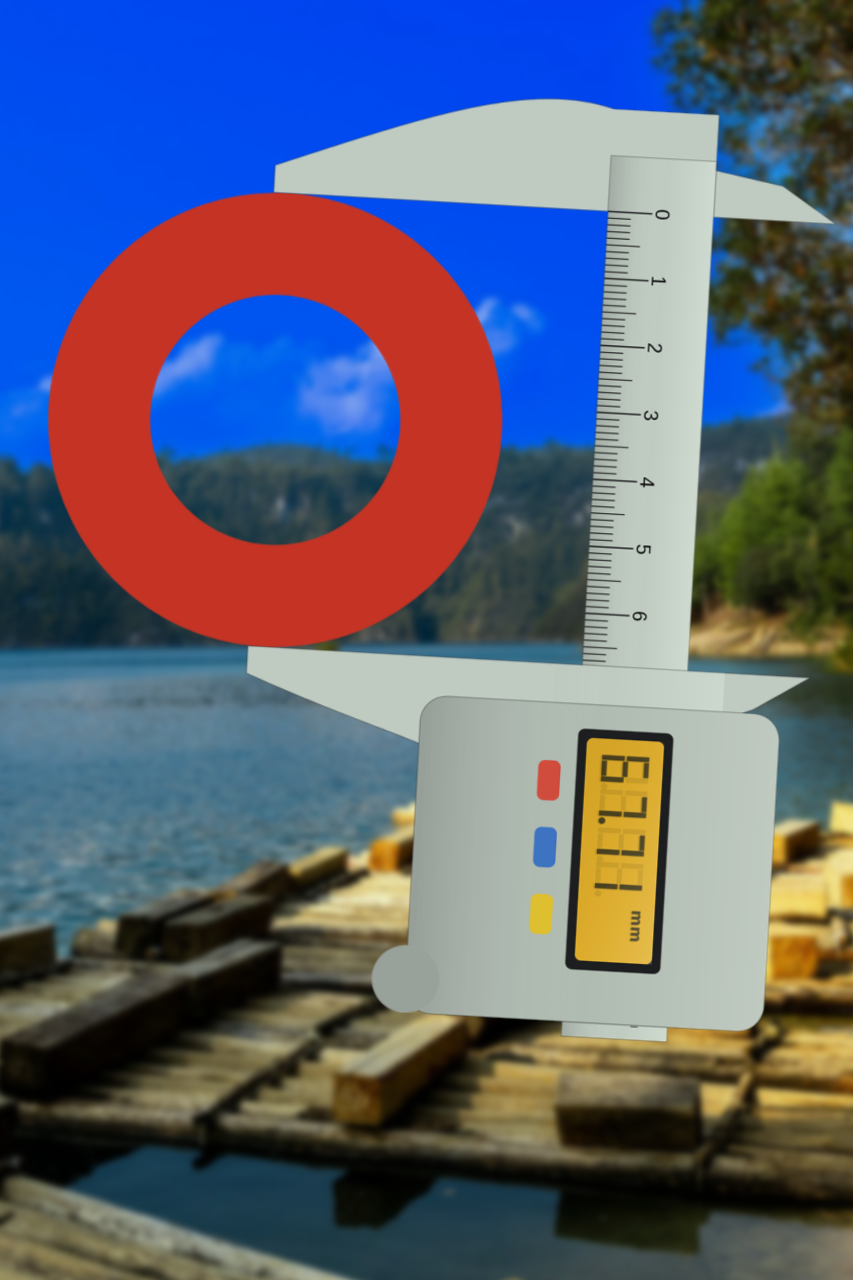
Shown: 67.71 mm
